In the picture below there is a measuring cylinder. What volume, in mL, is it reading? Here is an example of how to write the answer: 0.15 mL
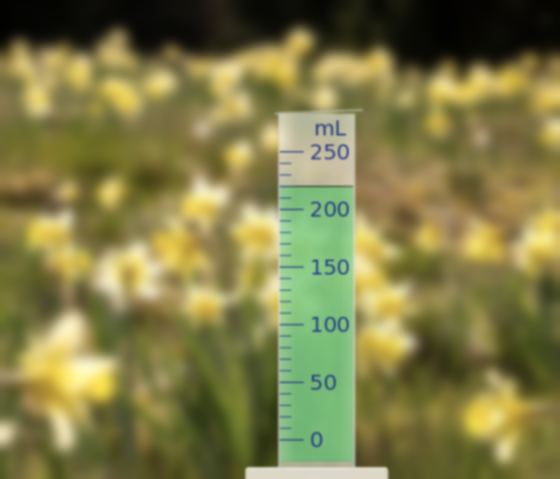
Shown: 220 mL
